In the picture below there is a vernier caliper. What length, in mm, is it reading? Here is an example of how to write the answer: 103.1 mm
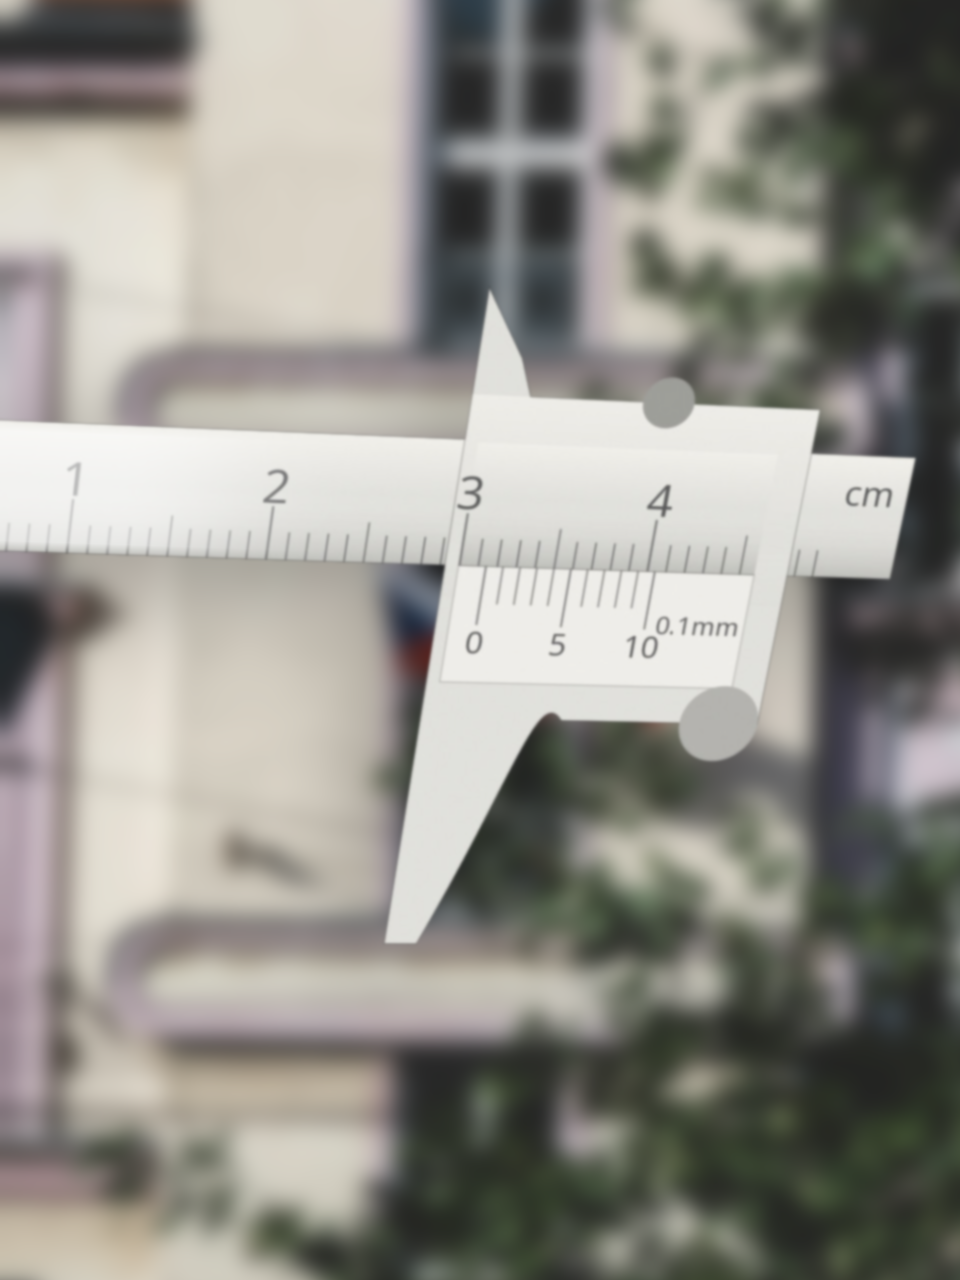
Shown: 31.4 mm
